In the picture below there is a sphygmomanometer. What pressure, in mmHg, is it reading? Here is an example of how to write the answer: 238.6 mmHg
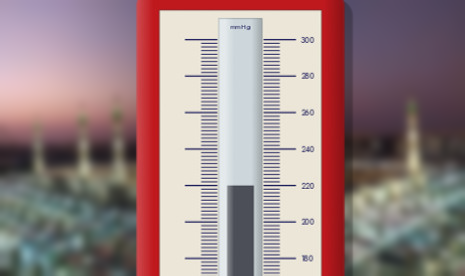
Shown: 220 mmHg
